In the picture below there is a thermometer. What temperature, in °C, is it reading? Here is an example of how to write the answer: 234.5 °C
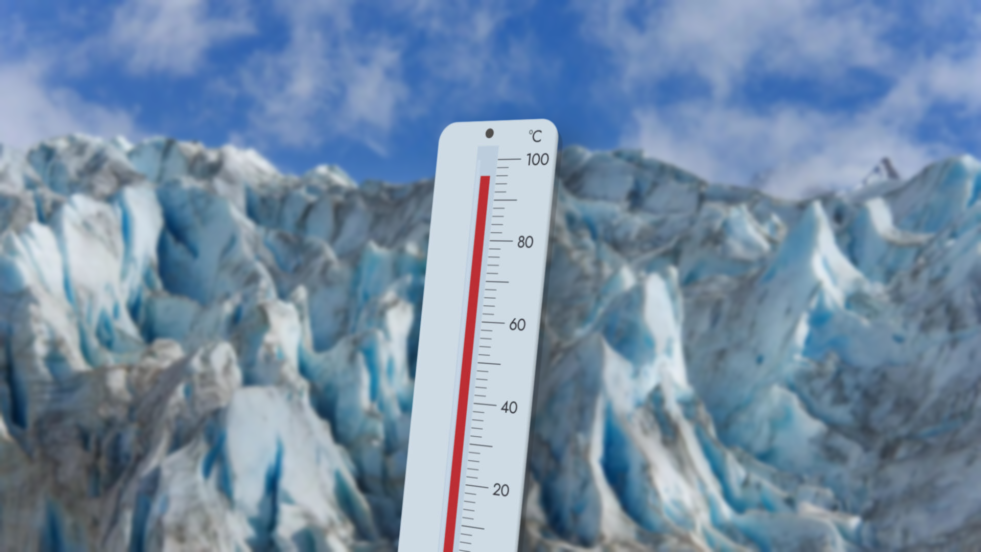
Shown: 96 °C
